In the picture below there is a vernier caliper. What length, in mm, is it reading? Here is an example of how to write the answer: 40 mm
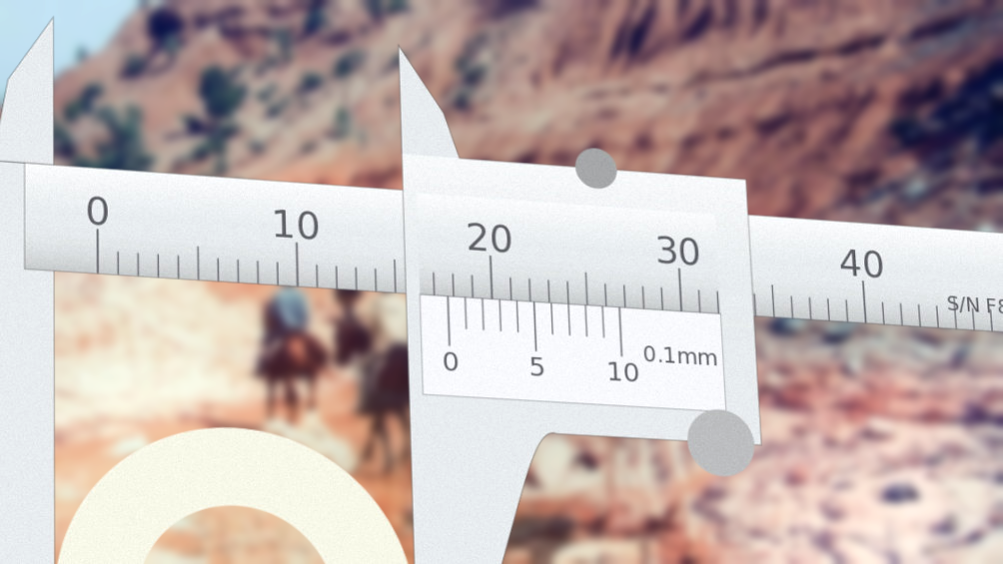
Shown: 17.7 mm
